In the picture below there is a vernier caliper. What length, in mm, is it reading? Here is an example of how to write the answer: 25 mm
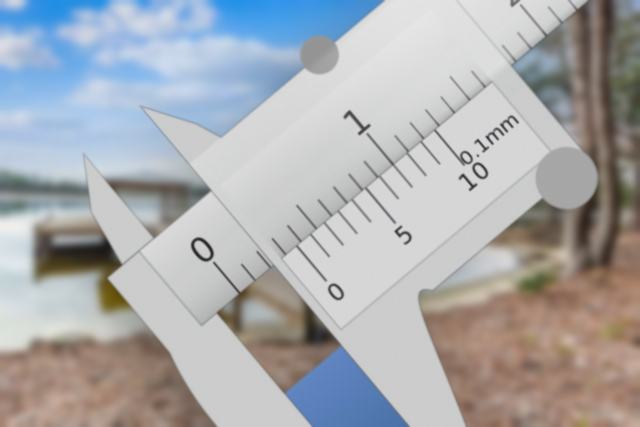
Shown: 3.7 mm
